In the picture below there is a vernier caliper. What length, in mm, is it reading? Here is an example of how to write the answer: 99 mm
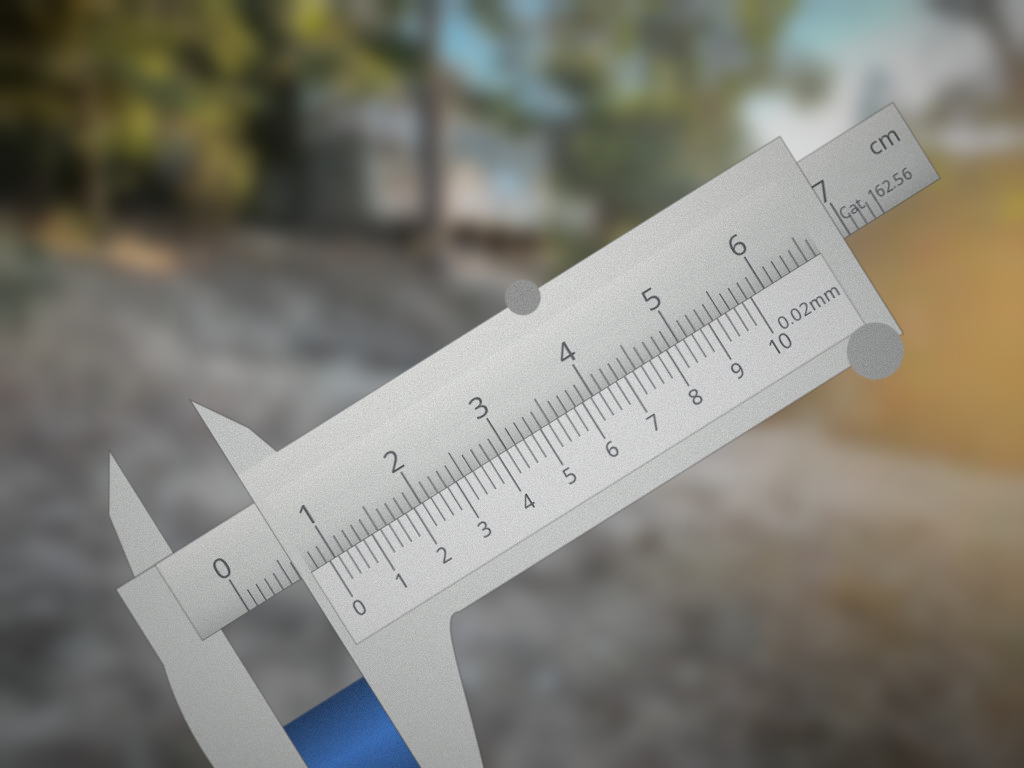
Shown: 9.4 mm
